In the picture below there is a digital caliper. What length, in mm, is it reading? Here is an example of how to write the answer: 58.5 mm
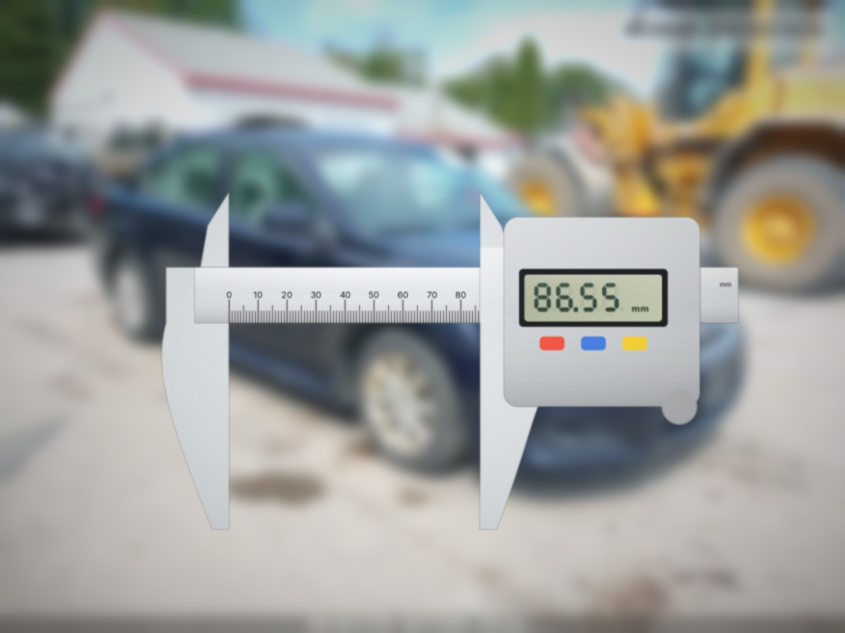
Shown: 86.55 mm
